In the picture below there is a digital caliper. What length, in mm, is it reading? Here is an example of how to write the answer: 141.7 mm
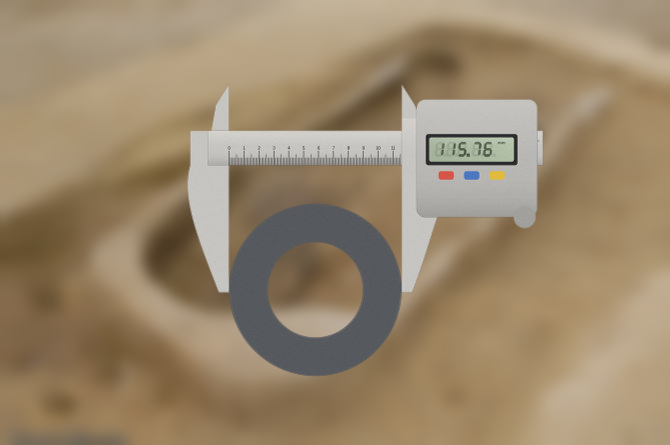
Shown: 115.76 mm
